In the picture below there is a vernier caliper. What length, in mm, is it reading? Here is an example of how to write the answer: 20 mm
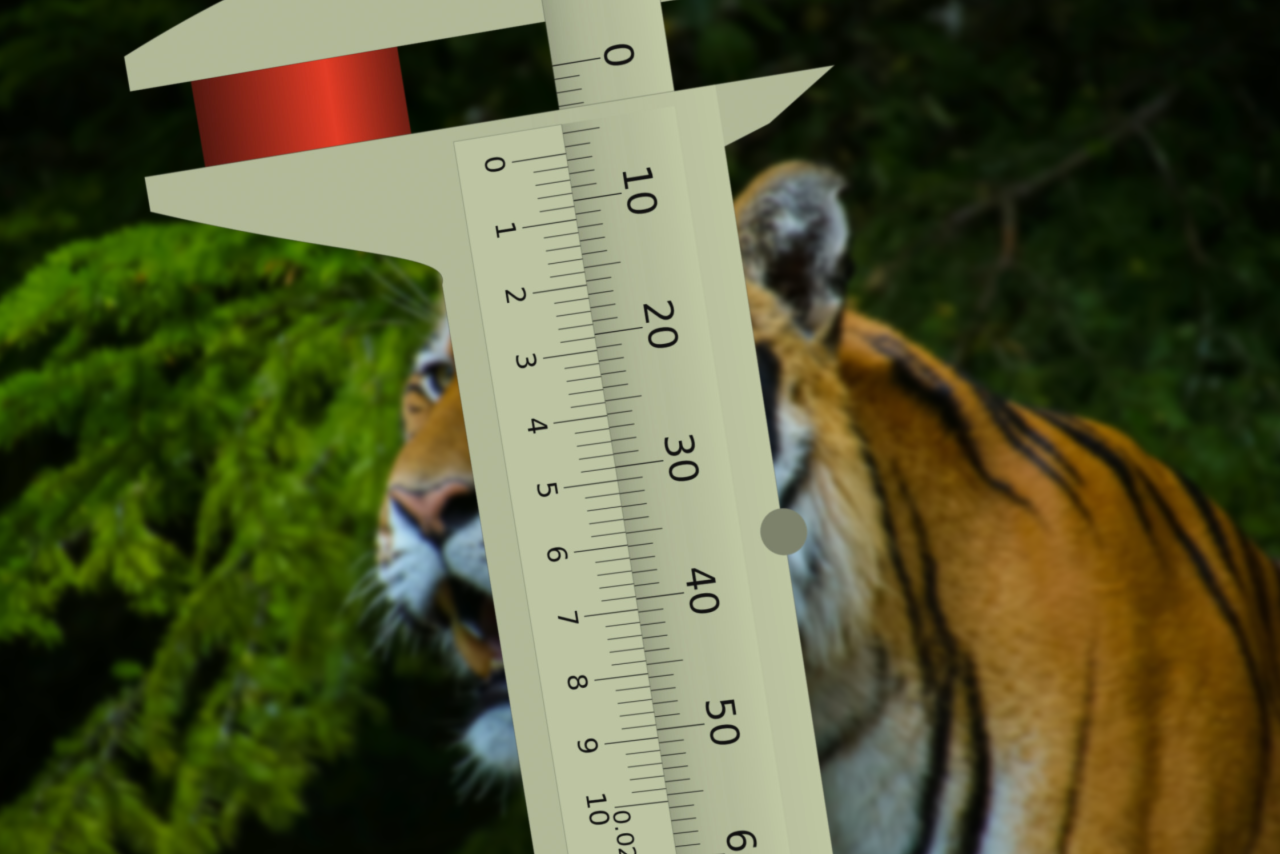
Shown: 6.5 mm
